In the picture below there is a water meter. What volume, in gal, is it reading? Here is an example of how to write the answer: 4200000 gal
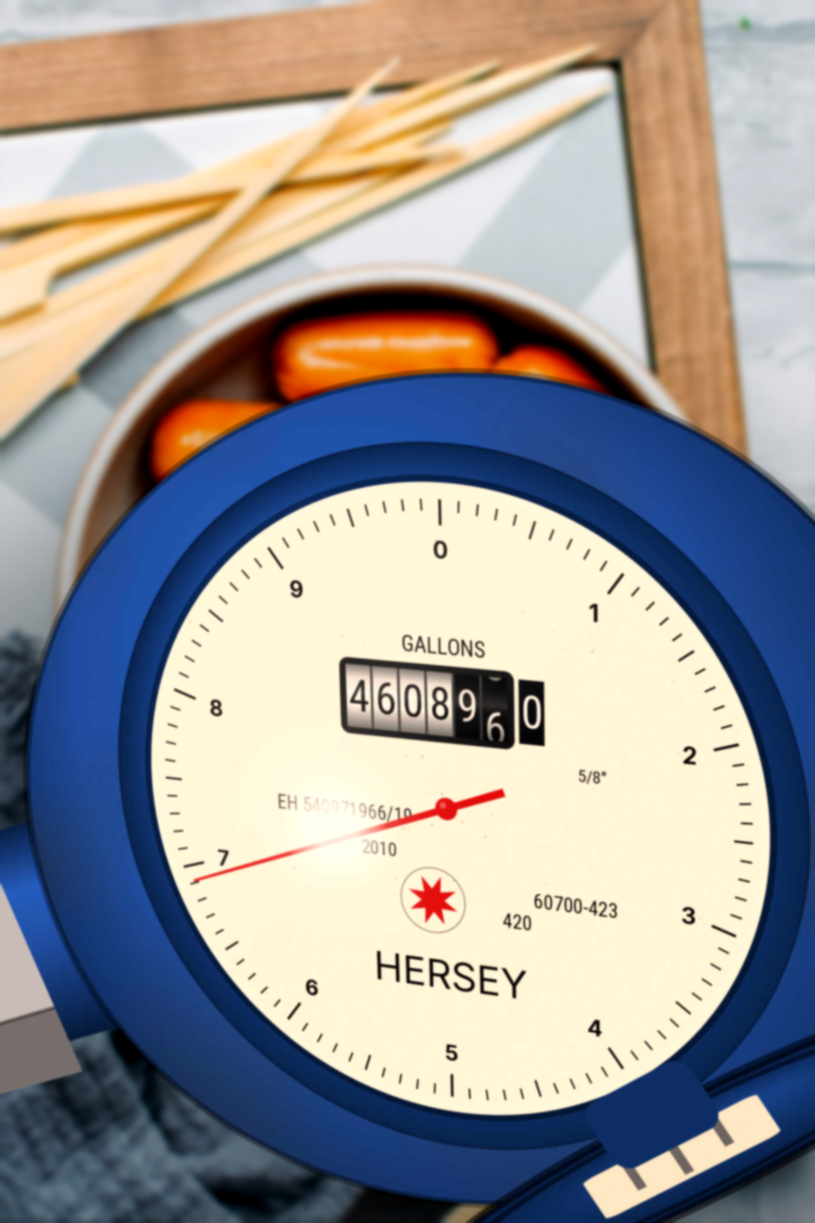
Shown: 4608956.9 gal
